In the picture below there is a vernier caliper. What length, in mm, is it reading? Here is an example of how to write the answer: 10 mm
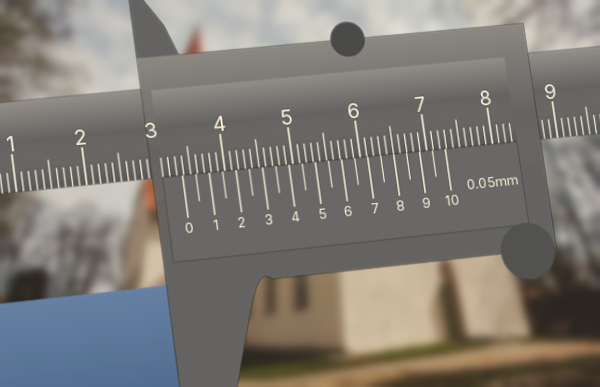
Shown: 33.8 mm
